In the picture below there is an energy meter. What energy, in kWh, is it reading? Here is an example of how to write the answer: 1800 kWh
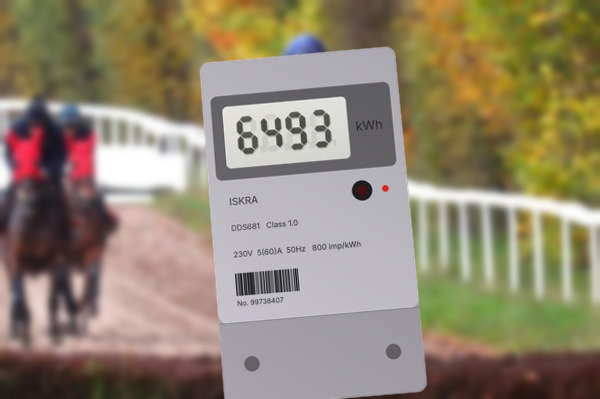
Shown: 6493 kWh
